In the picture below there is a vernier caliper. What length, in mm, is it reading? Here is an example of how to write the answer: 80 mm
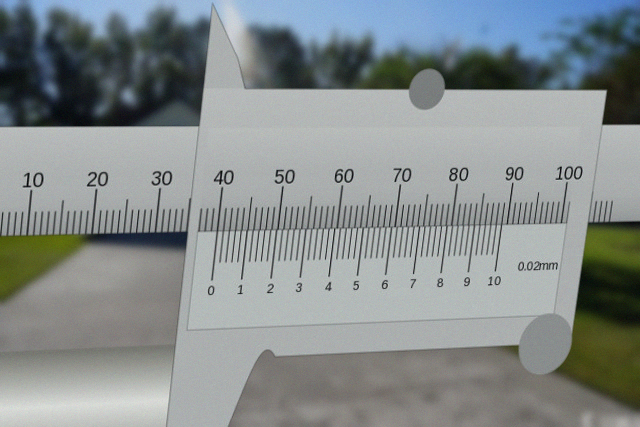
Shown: 40.0 mm
